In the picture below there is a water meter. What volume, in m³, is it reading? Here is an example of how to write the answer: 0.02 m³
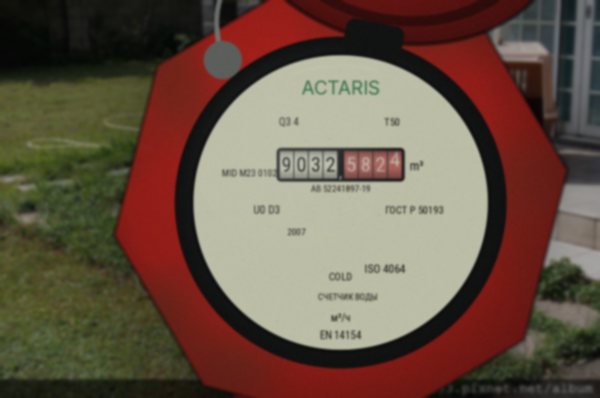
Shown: 9032.5824 m³
